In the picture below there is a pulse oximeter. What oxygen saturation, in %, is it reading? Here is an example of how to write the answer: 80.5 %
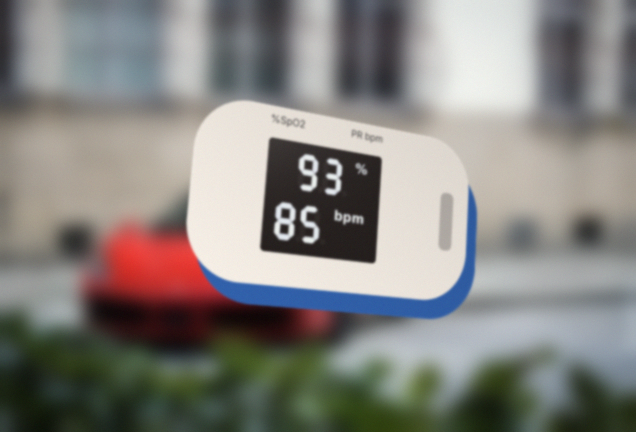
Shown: 93 %
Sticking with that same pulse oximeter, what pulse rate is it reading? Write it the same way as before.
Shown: 85 bpm
